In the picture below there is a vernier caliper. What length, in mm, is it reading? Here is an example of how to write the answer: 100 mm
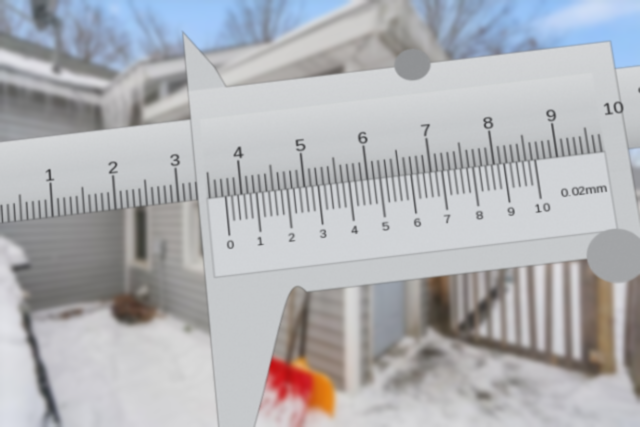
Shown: 37.5 mm
